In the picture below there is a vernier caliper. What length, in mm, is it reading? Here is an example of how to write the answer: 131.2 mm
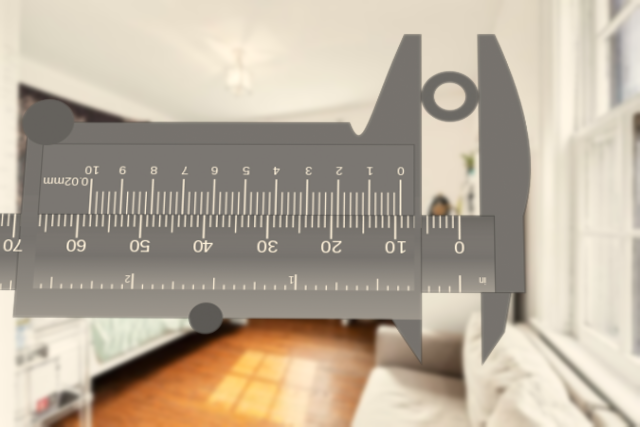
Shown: 9.2 mm
